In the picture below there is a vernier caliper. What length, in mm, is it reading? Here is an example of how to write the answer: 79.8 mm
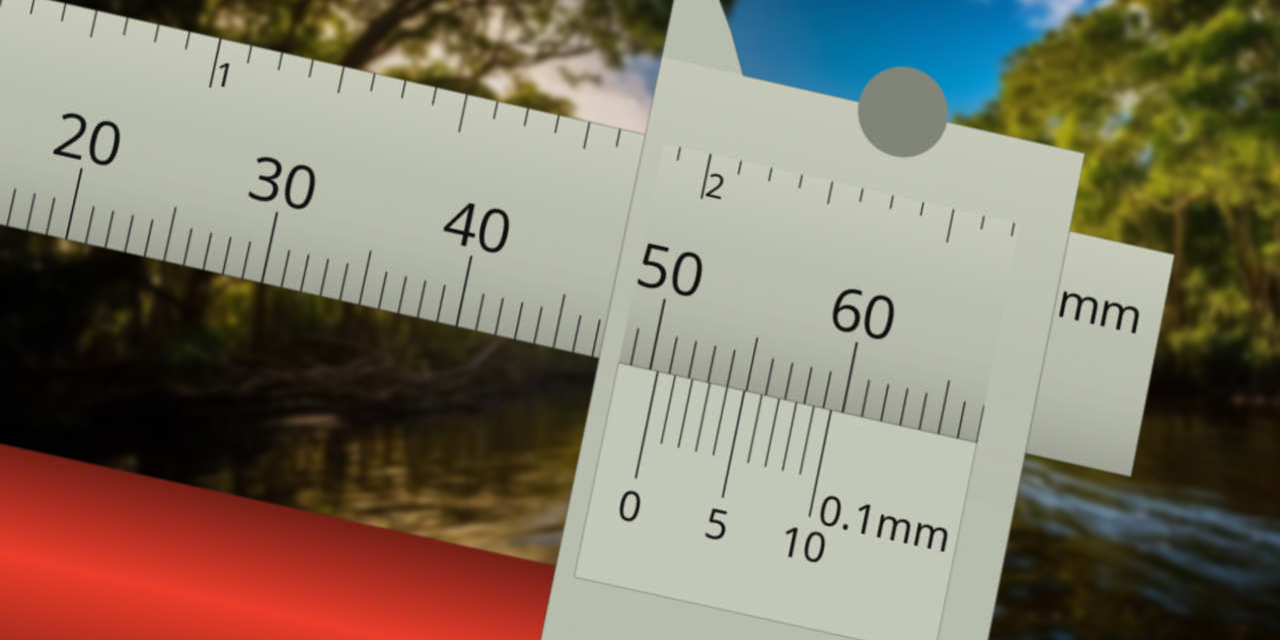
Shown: 50.4 mm
